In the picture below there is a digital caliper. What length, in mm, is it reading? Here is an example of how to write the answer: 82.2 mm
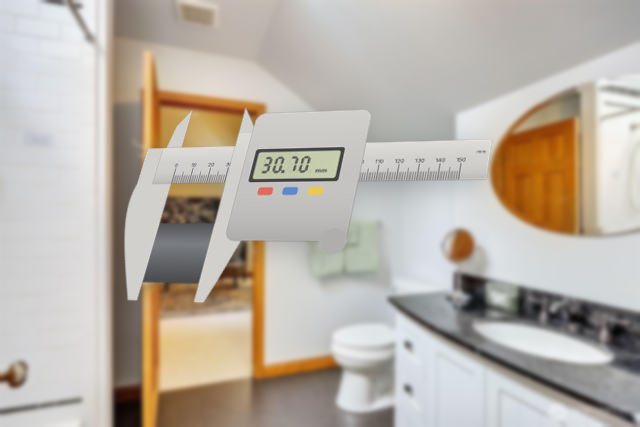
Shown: 30.70 mm
